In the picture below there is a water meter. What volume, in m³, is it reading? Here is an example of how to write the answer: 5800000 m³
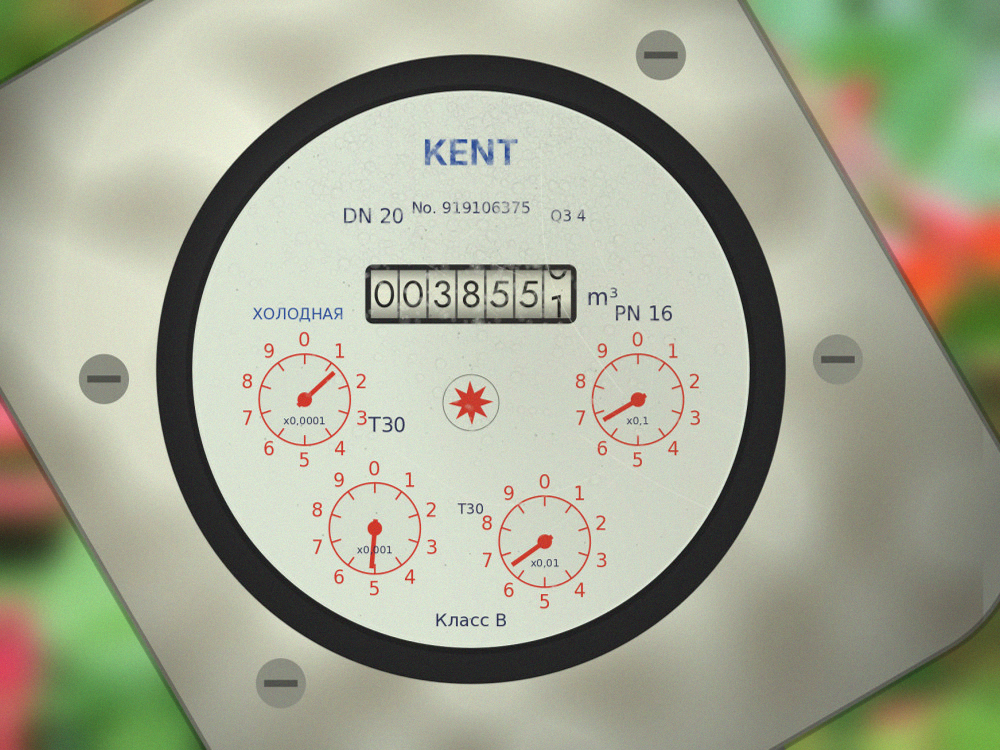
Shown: 38550.6651 m³
